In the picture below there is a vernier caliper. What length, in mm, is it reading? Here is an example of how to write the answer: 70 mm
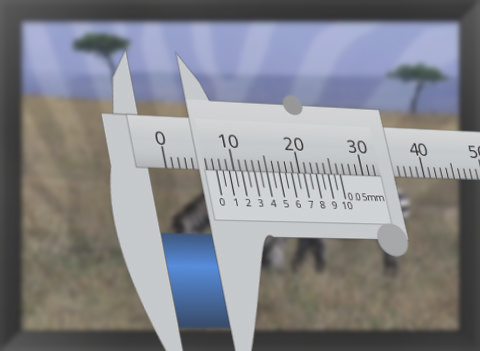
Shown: 7.4 mm
